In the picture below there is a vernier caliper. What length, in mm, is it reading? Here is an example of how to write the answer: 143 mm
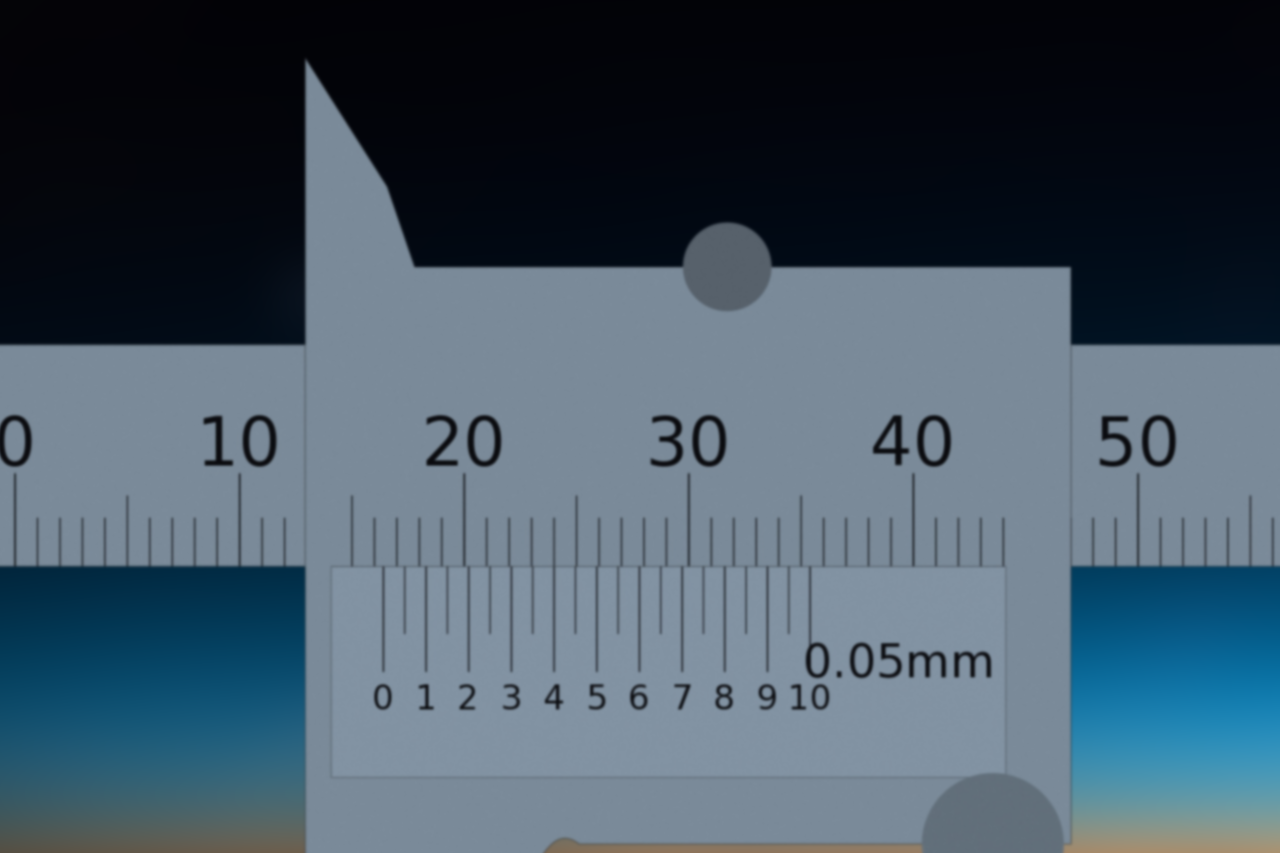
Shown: 16.4 mm
